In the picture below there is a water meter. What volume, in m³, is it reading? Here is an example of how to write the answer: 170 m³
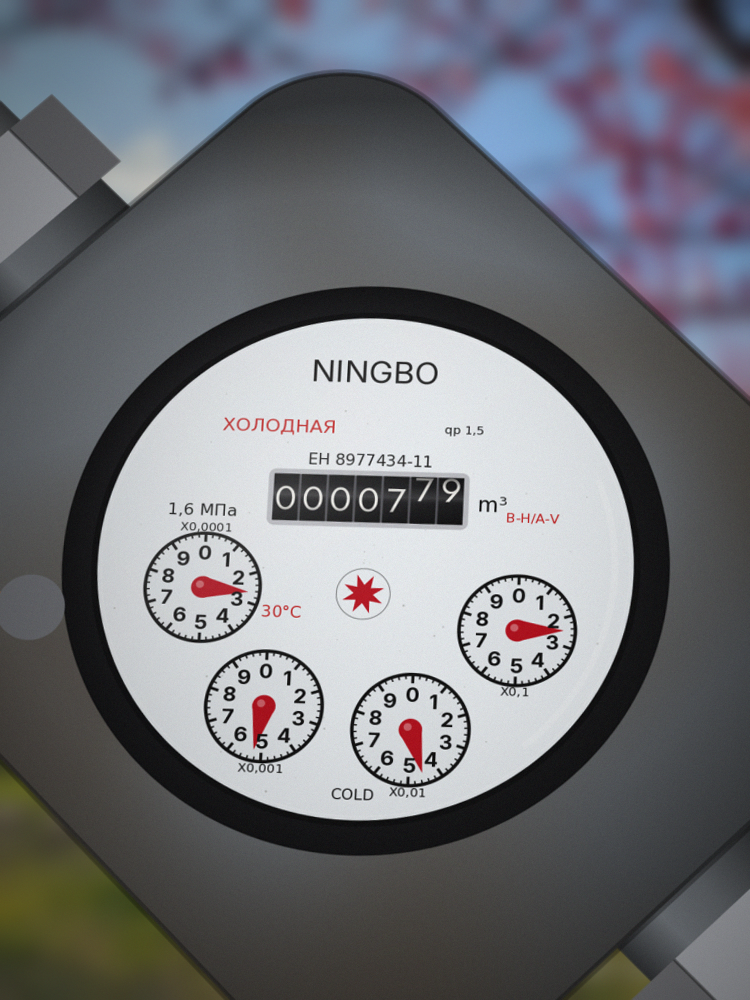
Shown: 779.2452 m³
